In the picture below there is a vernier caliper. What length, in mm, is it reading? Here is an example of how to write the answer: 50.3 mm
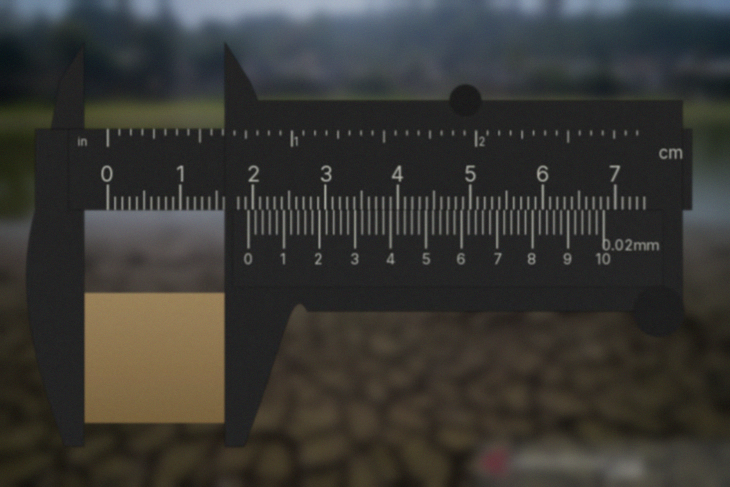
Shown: 19.4 mm
